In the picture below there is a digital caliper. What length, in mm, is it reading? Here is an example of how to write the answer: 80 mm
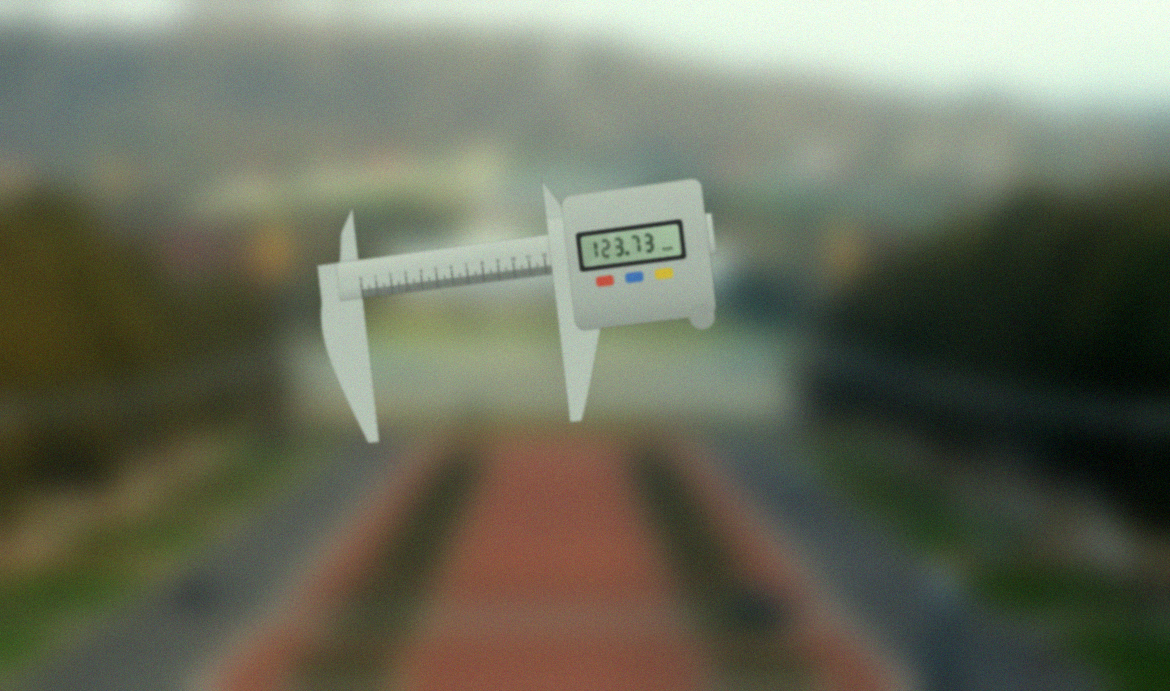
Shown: 123.73 mm
